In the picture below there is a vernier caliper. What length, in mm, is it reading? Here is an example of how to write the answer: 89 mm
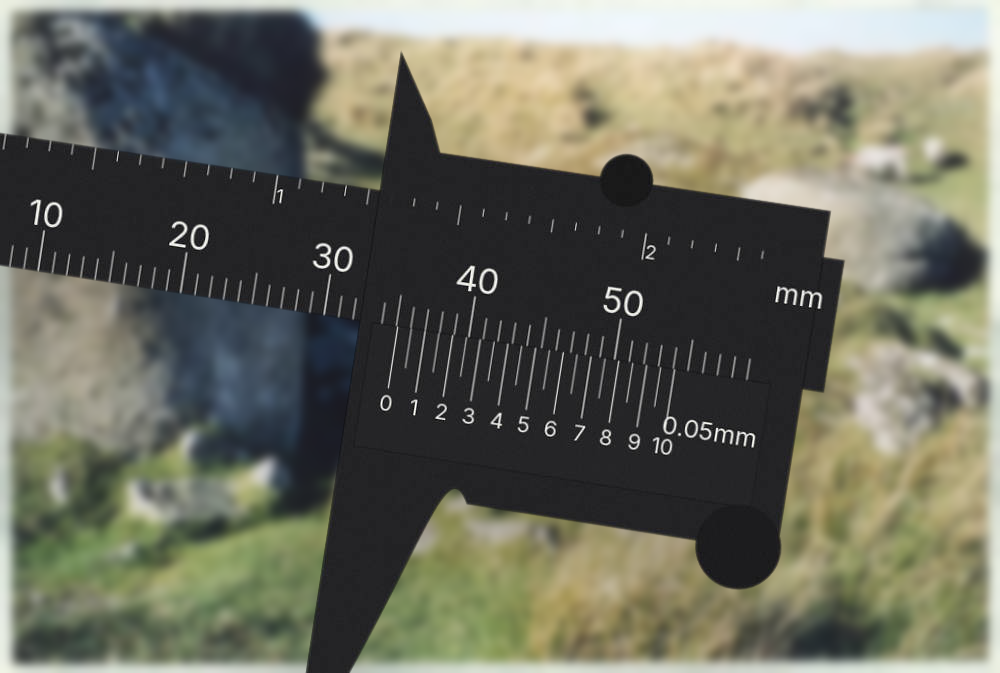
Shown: 35.1 mm
